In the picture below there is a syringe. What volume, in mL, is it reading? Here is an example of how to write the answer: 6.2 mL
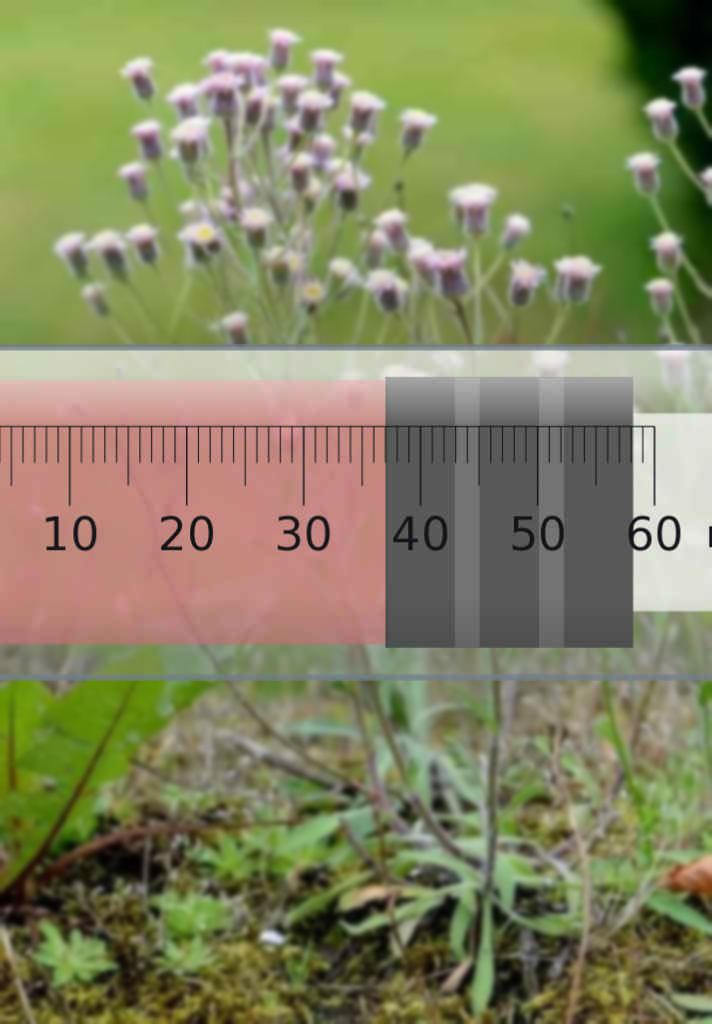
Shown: 37 mL
